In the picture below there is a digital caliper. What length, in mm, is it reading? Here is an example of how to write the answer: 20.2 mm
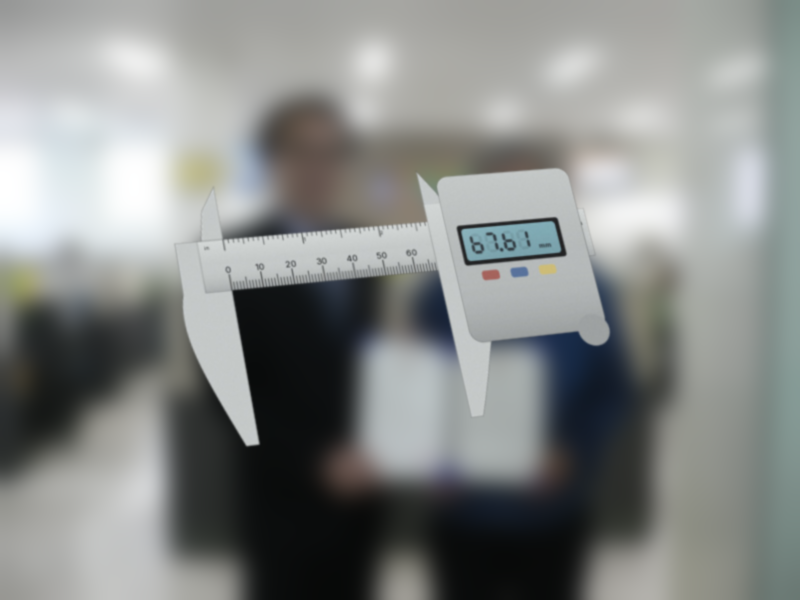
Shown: 67.61 mm
